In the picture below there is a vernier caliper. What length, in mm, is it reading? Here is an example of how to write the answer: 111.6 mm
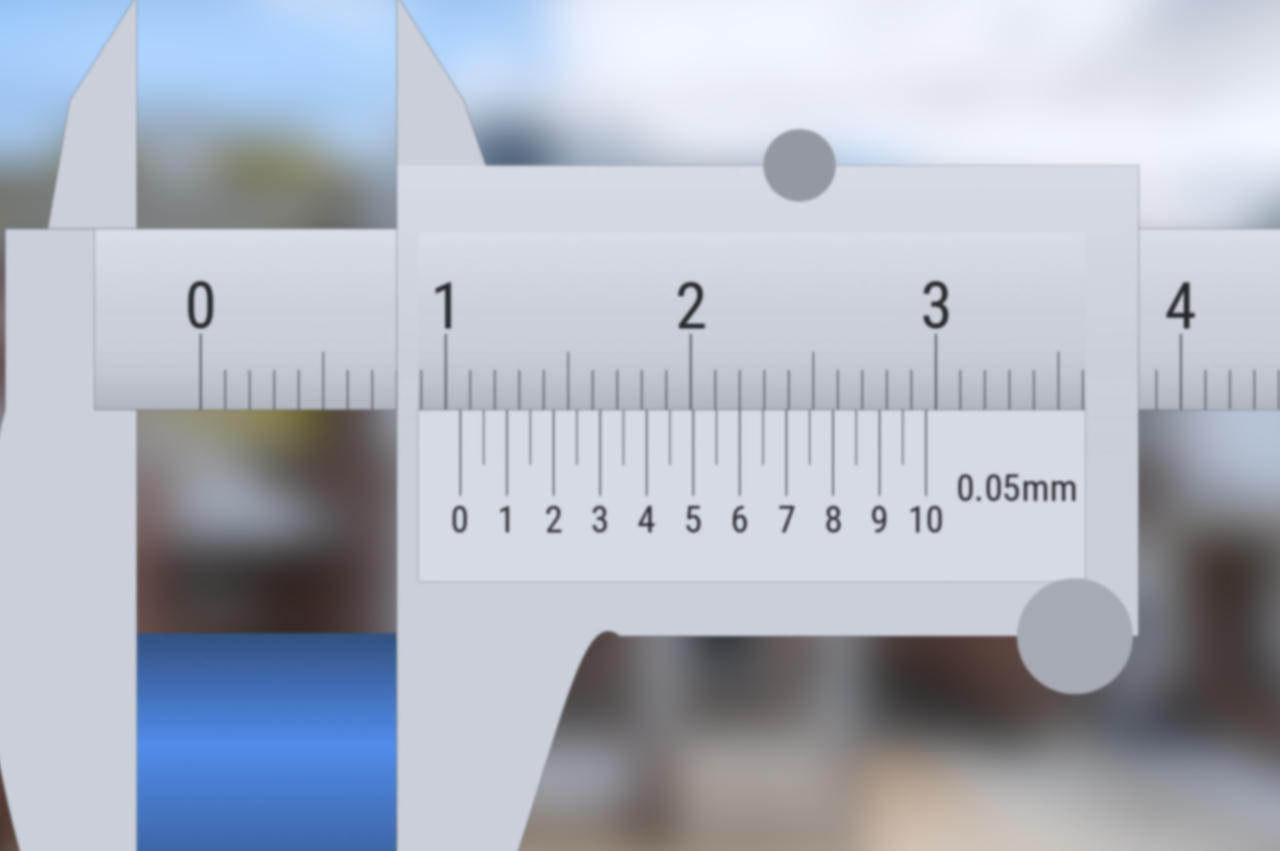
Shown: 10.6 mm
